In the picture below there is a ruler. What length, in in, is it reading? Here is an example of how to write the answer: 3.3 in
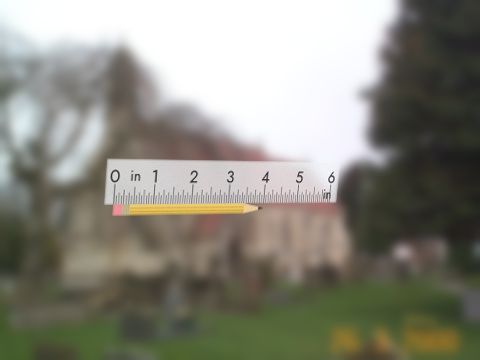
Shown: 4 in
